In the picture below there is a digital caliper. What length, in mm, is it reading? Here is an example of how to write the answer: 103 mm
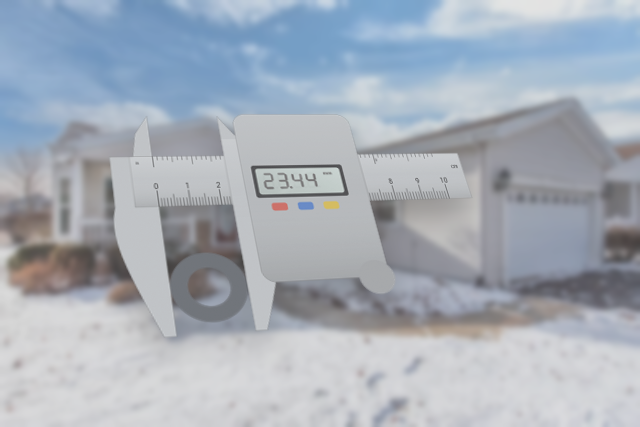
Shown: 23.44 mm
